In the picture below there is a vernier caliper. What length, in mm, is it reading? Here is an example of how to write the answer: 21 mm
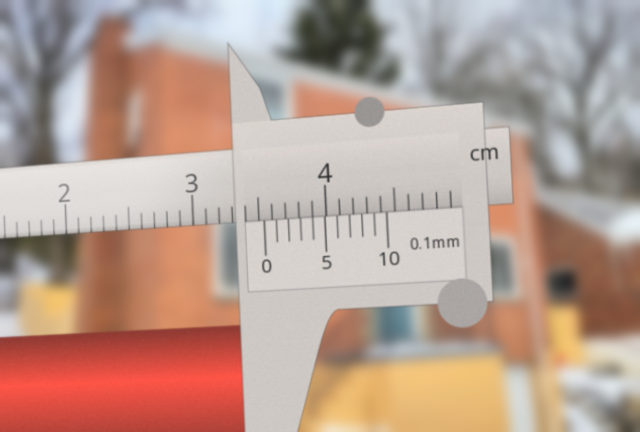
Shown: 35.4 mm
